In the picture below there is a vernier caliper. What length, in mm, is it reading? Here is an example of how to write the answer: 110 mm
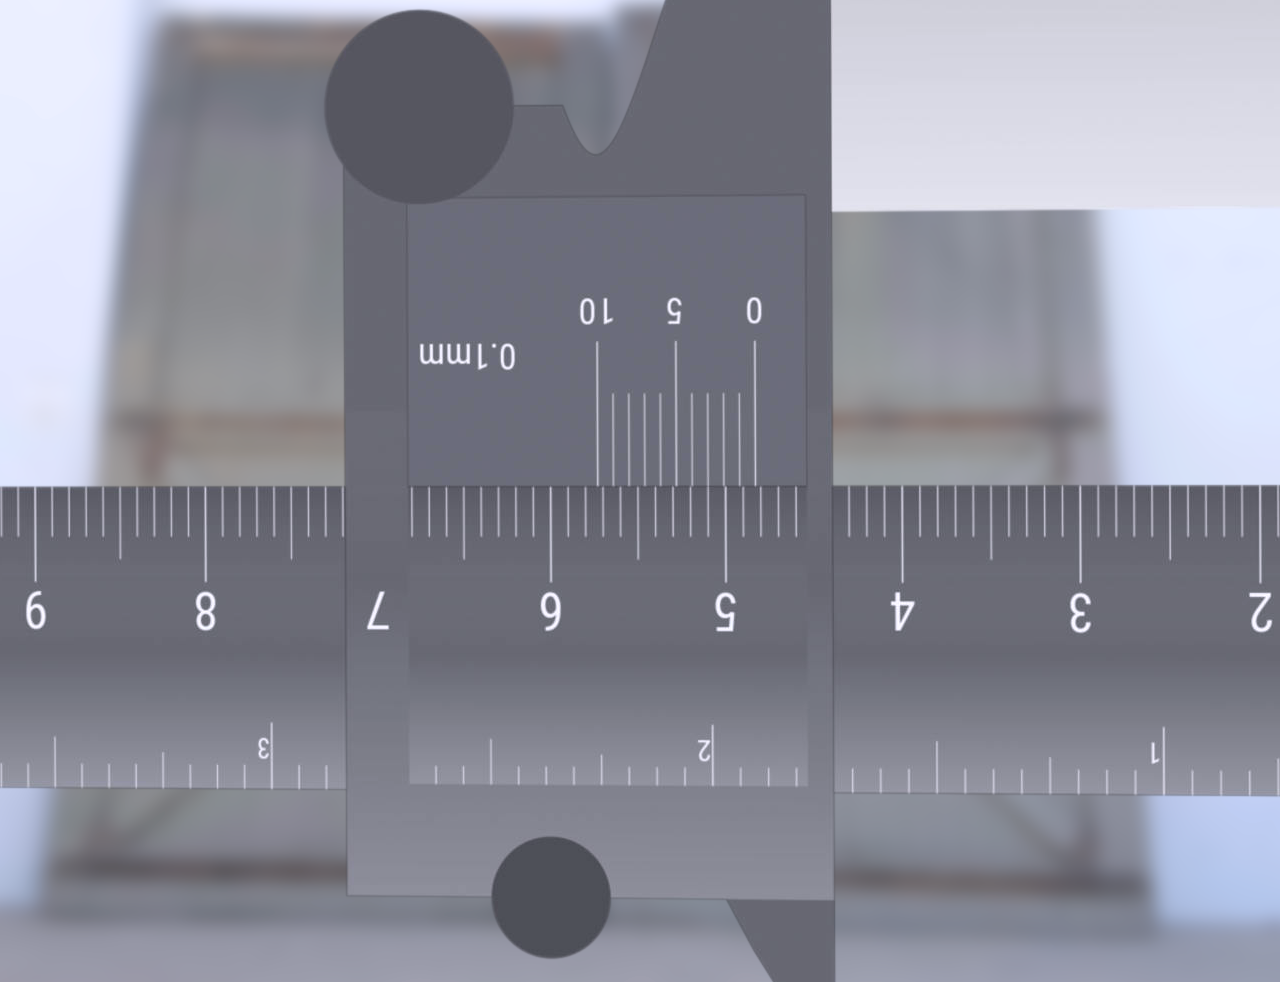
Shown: 48.3 mm
